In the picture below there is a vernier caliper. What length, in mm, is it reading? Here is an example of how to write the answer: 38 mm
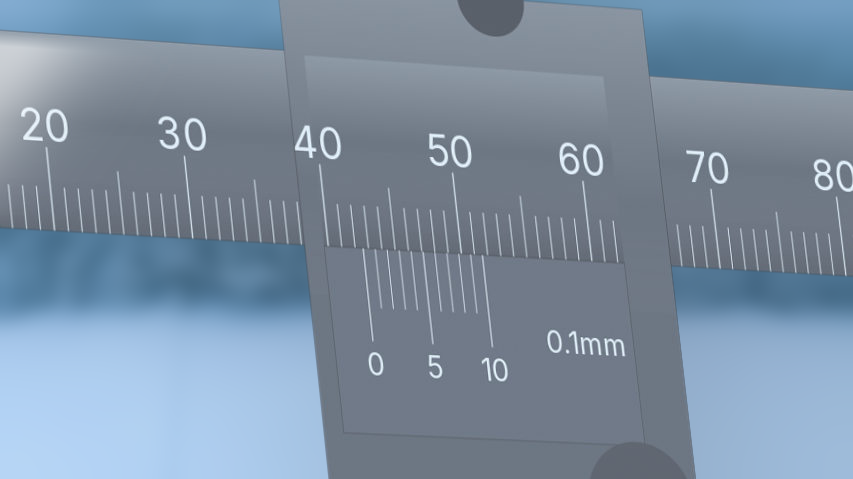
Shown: 42.6 mm
